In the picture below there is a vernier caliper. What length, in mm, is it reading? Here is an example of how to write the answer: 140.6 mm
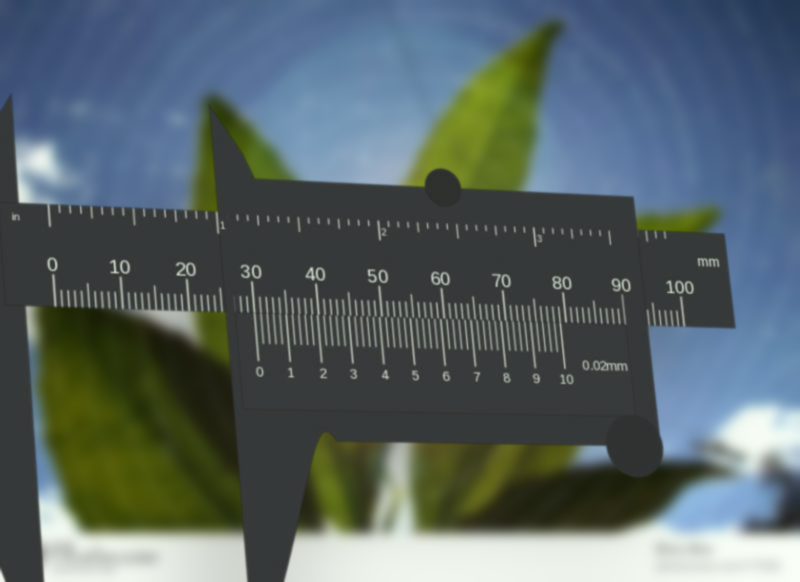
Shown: 30.0 mm
